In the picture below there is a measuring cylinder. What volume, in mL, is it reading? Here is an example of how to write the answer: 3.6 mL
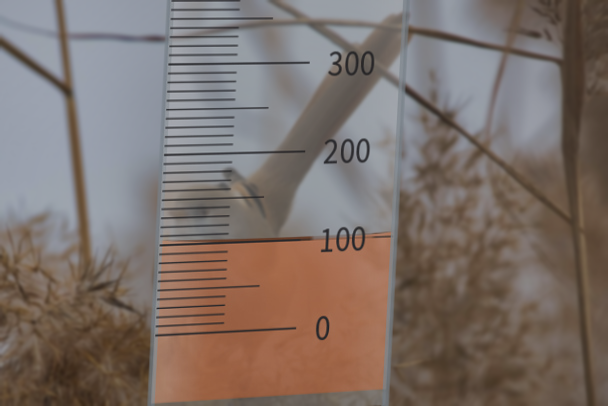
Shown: 100 mL
